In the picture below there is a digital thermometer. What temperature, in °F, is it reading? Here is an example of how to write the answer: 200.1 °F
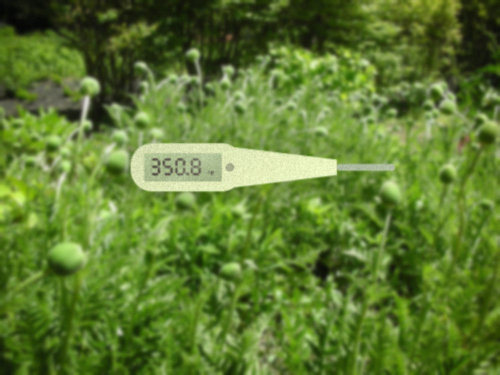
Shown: 350.8 °F
